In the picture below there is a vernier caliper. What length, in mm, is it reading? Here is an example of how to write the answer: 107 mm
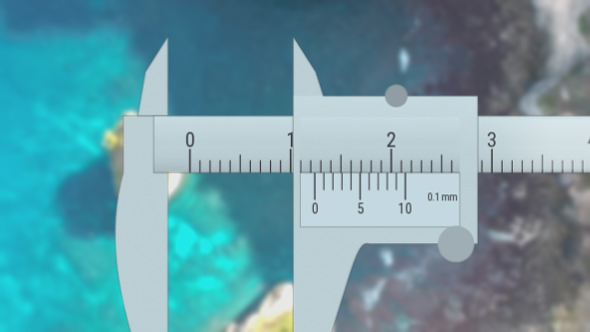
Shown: 12.4 mm
